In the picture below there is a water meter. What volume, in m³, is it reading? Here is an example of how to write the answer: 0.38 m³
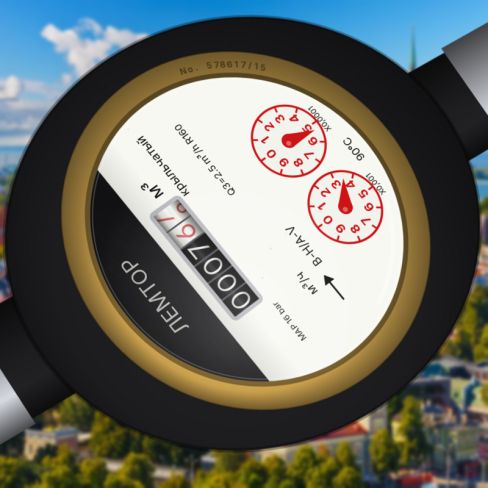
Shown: 7.6735 m³
